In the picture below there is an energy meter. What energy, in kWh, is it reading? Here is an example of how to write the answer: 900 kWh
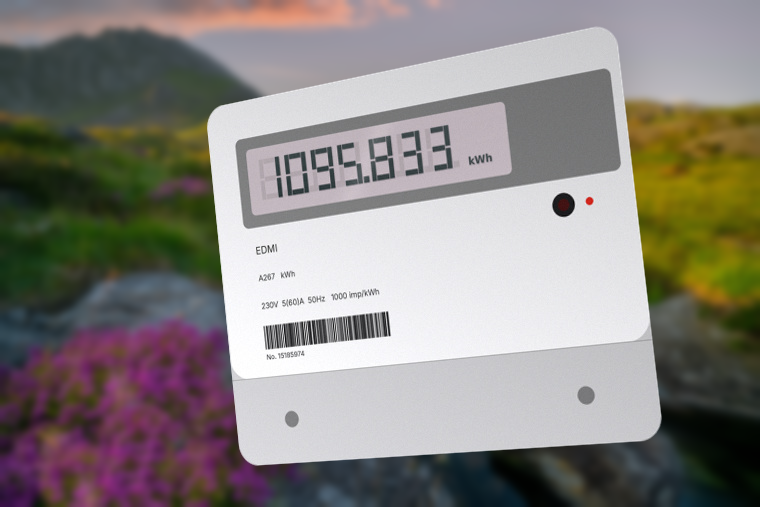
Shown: 1095.833 kWh
